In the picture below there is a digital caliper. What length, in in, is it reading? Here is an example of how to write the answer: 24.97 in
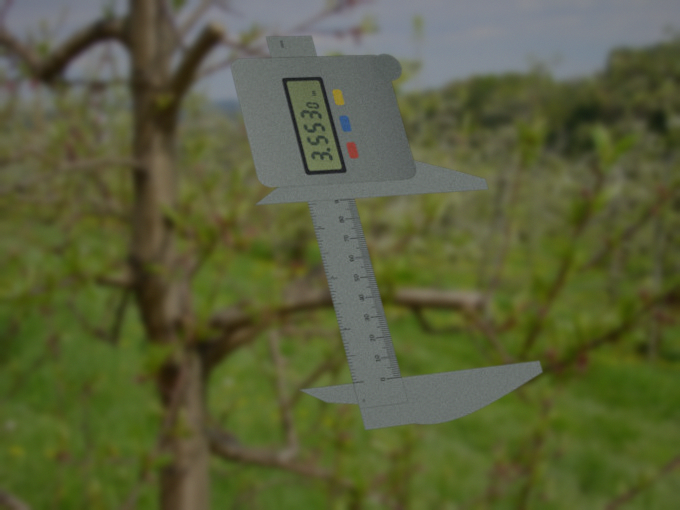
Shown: 3.5530 in
